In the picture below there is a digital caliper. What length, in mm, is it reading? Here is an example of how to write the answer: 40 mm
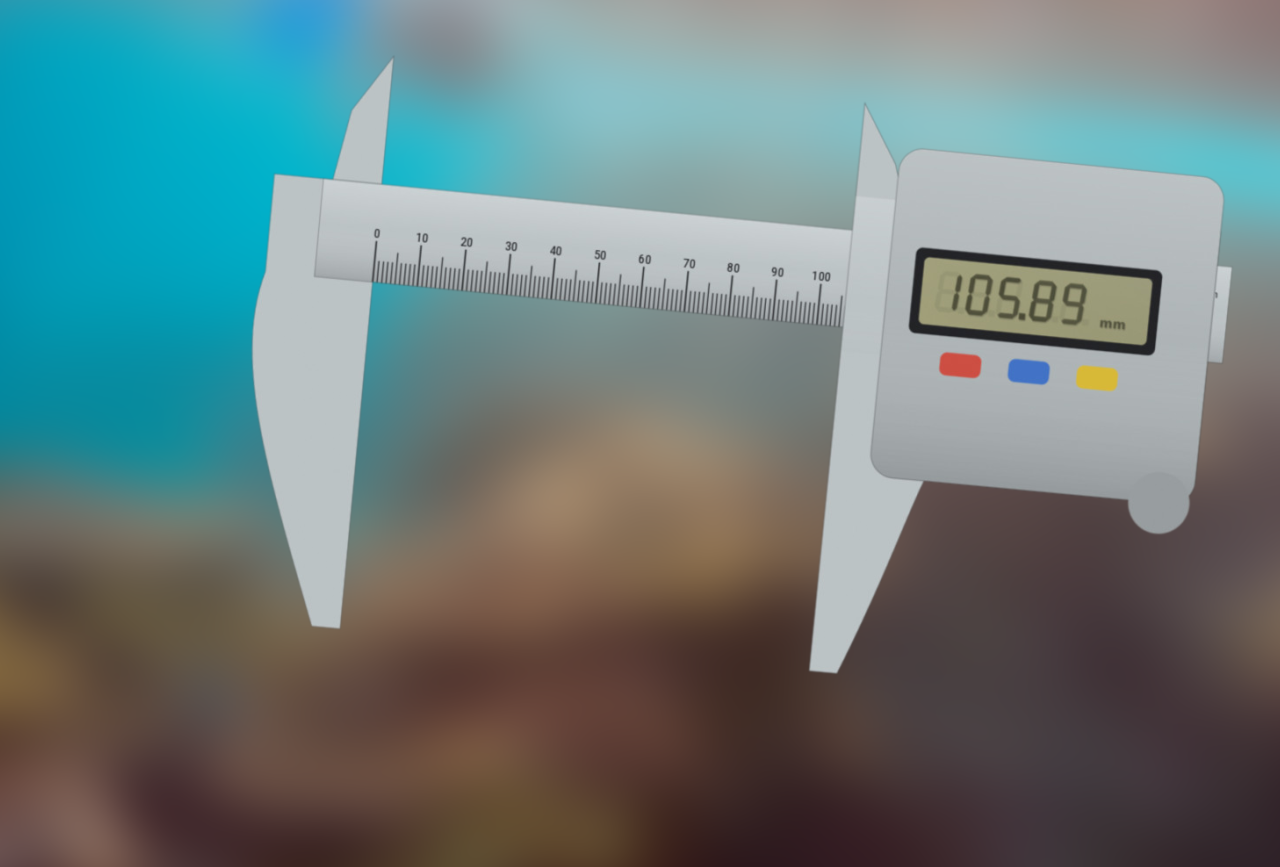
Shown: 105.89 mm
